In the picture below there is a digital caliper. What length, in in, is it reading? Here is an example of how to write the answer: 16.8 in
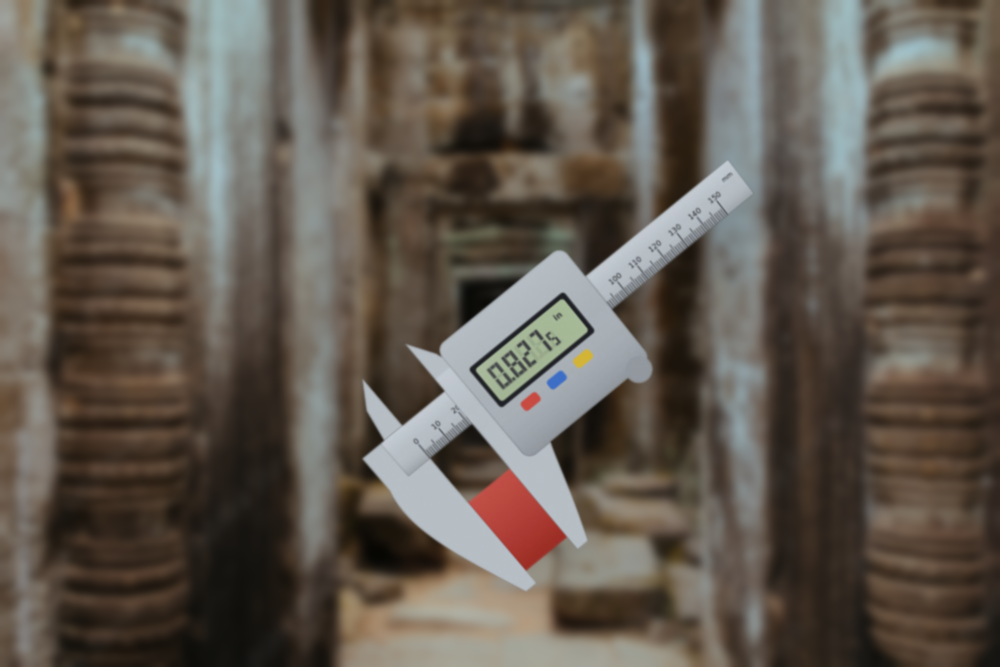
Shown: 0.8275 in
